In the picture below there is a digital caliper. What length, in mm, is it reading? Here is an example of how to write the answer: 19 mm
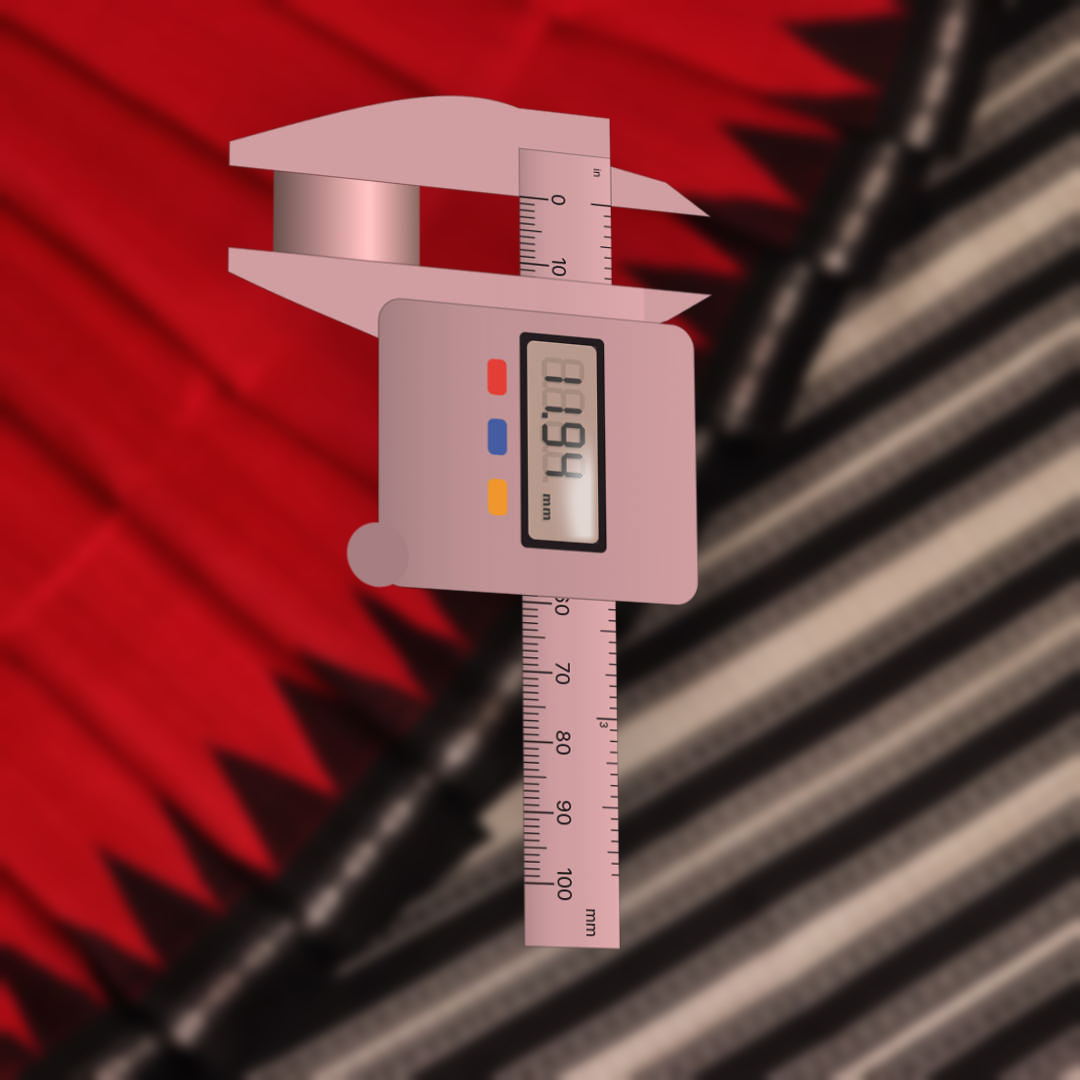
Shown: 11.94 mm
